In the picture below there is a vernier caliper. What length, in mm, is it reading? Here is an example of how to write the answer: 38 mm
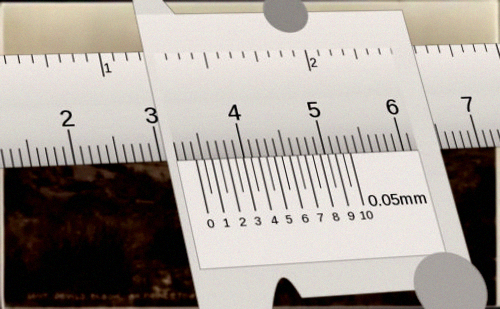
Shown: 34.2 mm
